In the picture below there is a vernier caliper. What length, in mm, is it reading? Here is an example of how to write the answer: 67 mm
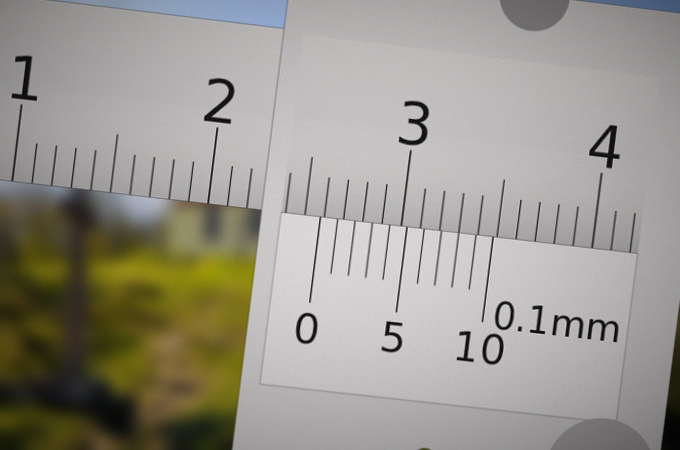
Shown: 25.8 mm
